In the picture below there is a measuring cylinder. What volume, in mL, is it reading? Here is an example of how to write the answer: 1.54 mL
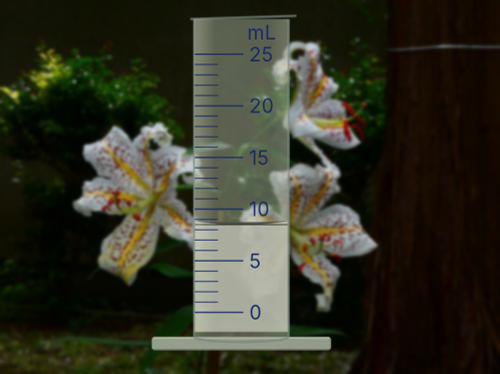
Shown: 8.5 mL
